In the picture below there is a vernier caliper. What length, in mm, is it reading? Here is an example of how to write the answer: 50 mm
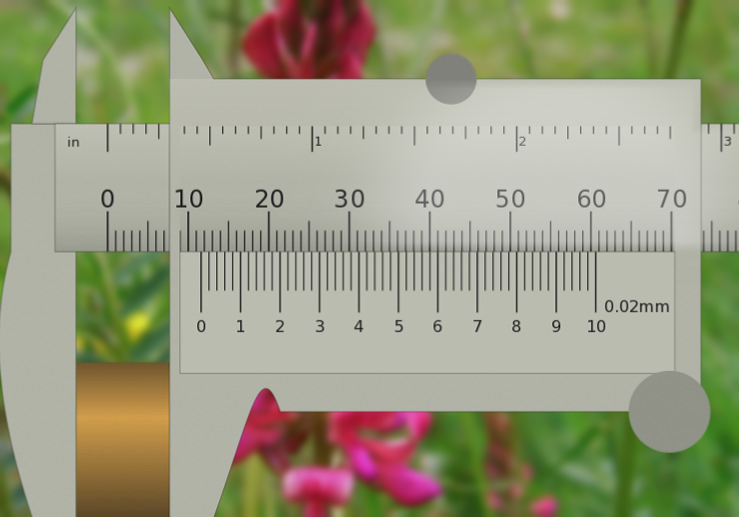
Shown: 11.6 mm
